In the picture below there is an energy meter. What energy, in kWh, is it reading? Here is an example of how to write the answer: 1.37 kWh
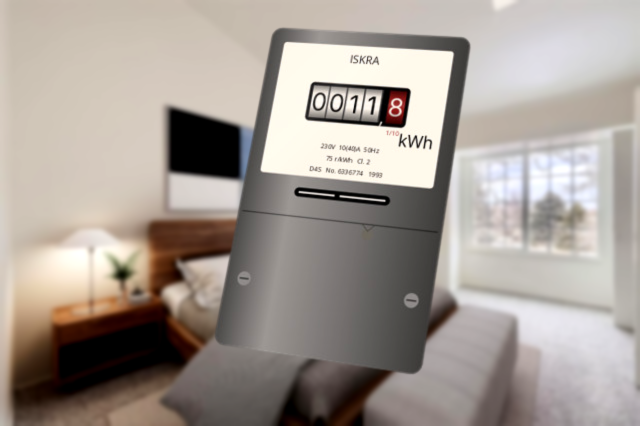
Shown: 11.8 kWh
